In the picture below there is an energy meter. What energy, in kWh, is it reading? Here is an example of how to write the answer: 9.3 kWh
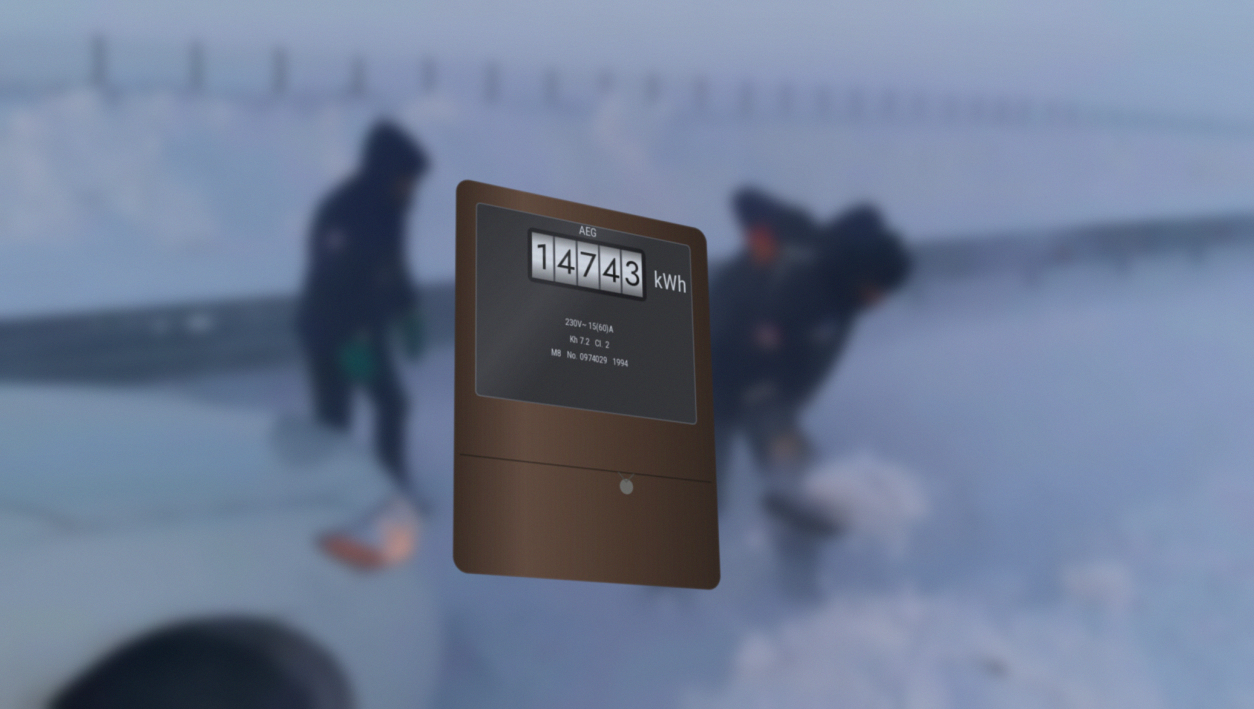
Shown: 14743 kWh
